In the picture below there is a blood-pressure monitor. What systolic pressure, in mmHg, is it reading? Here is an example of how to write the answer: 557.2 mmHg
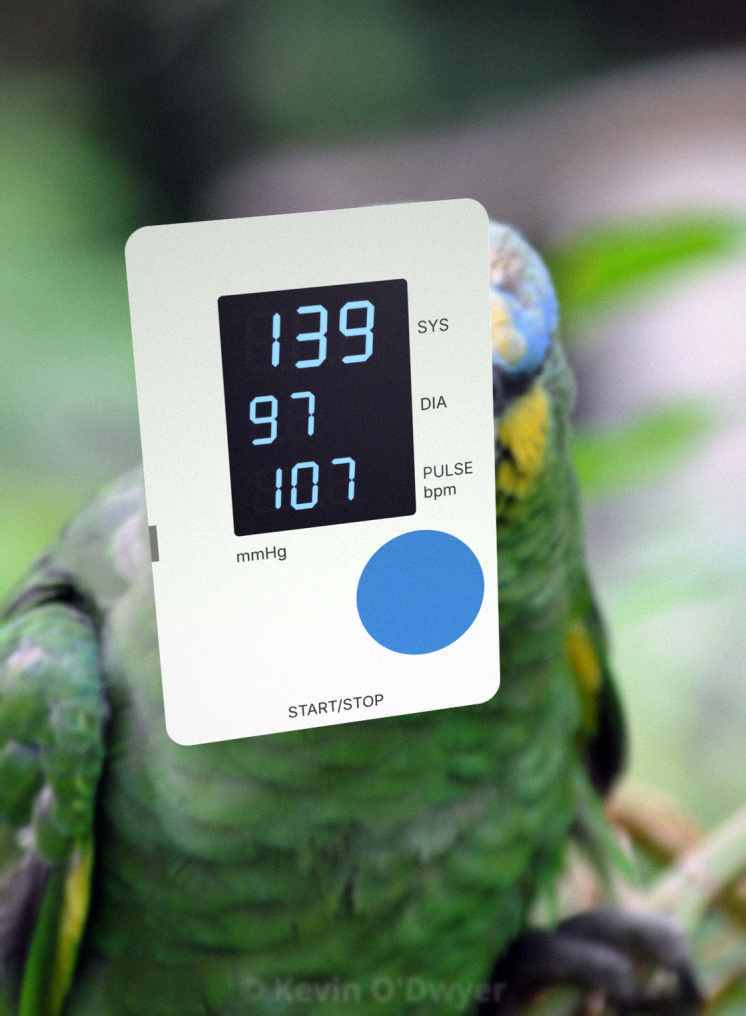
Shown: 139 mmHg
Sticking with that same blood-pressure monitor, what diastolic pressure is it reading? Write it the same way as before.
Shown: 97 mmHg
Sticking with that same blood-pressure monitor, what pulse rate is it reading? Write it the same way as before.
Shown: 107 bpm
